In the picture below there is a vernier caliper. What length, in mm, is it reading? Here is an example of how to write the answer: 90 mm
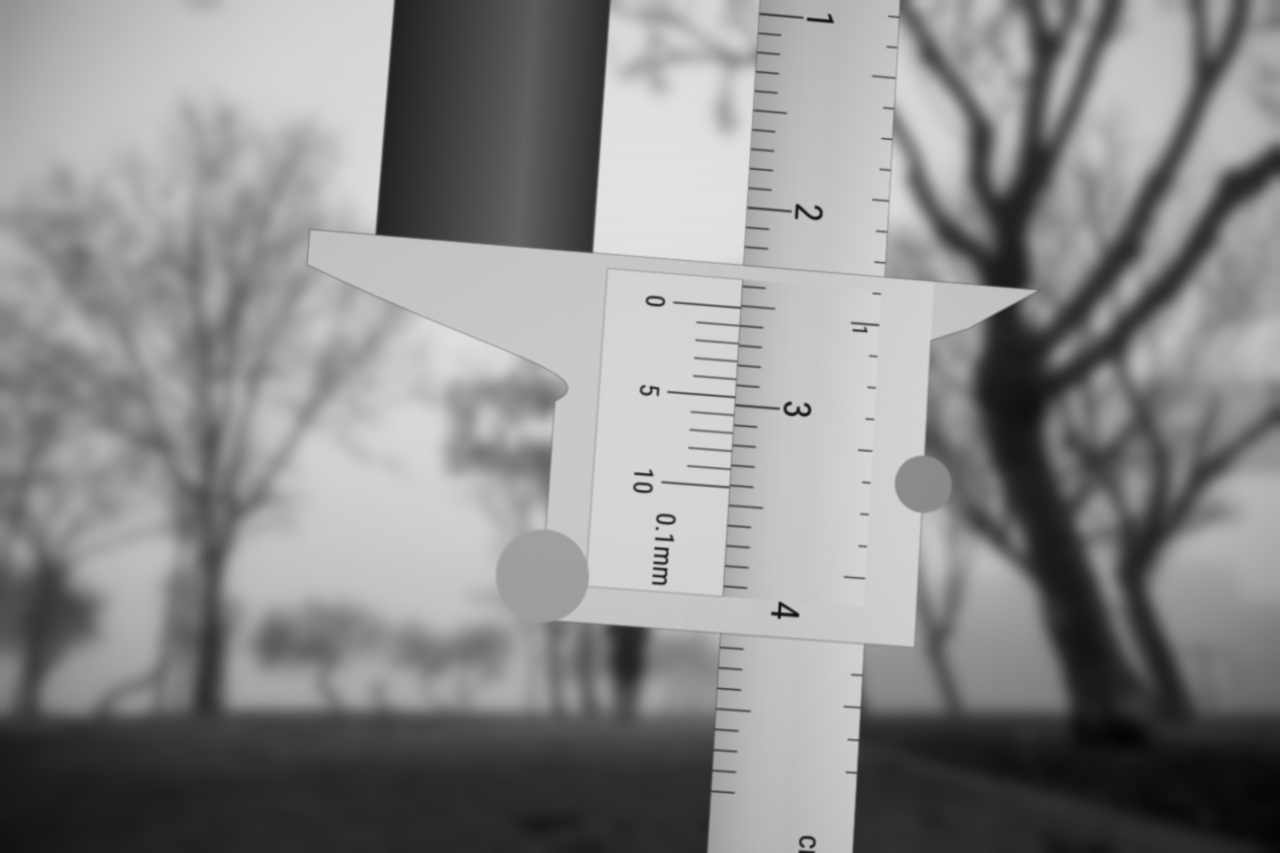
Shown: 25.1 mm
